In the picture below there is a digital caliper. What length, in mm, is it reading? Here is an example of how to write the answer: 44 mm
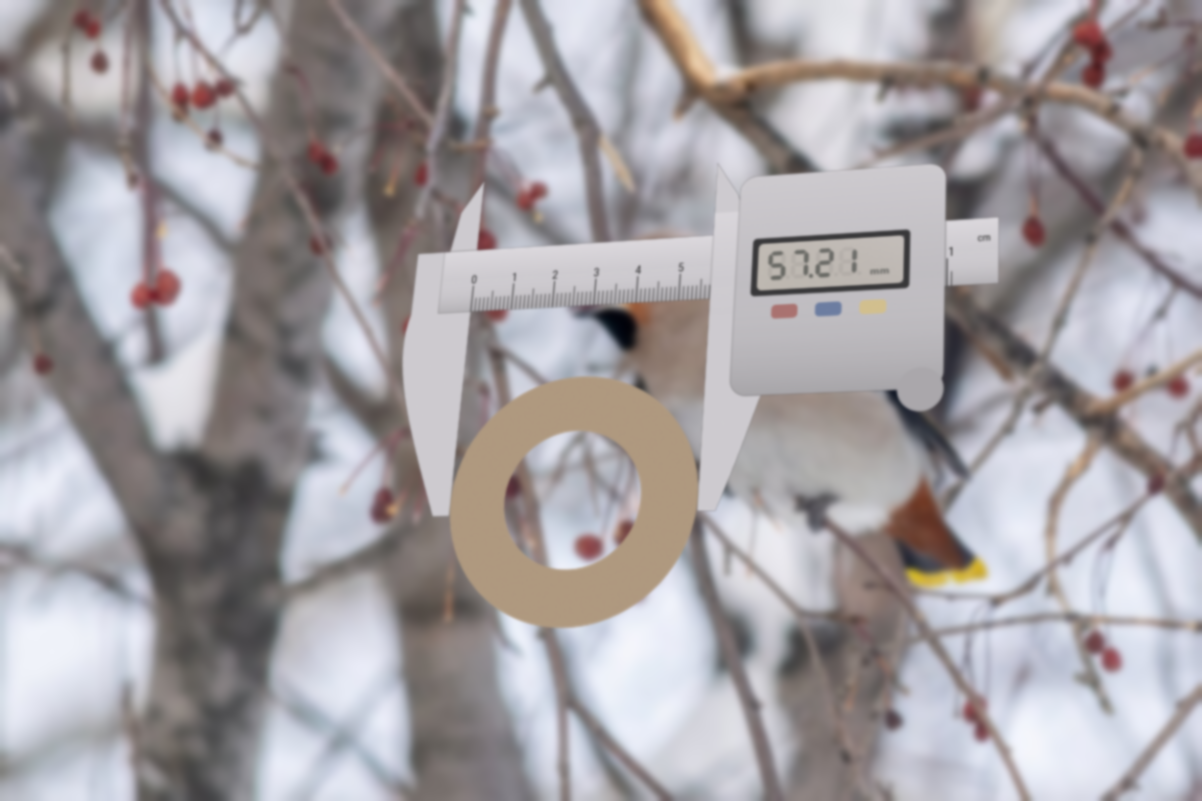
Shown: 57.21 mm
